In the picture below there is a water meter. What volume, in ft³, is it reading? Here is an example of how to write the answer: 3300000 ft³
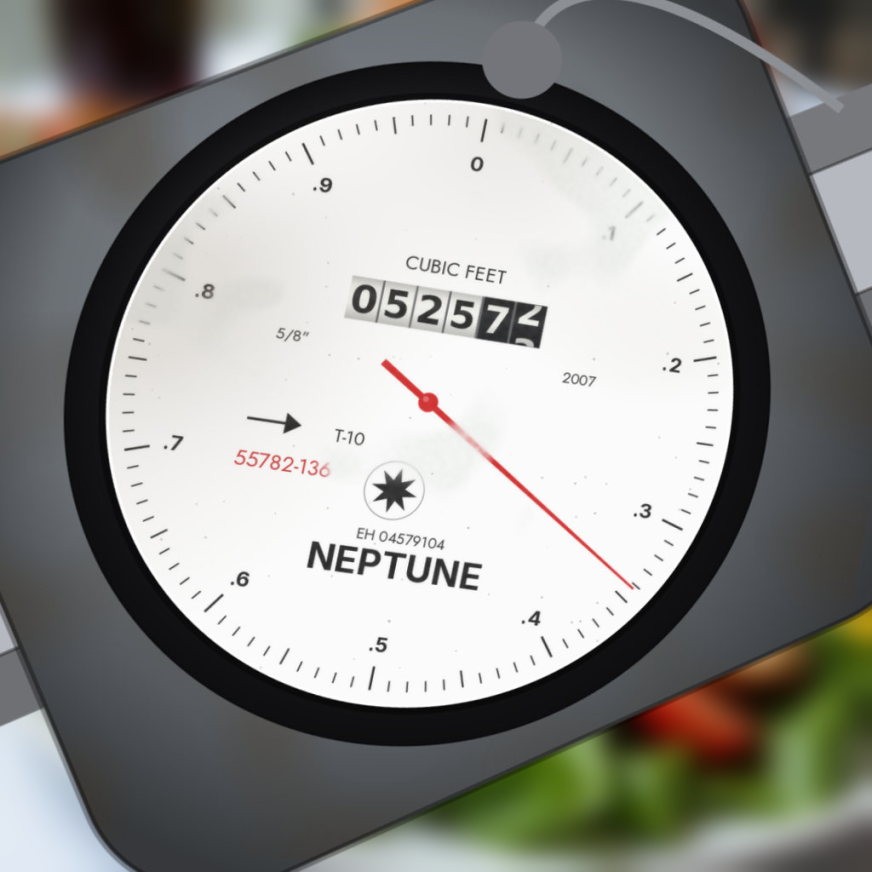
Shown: 52572.34 ft³
